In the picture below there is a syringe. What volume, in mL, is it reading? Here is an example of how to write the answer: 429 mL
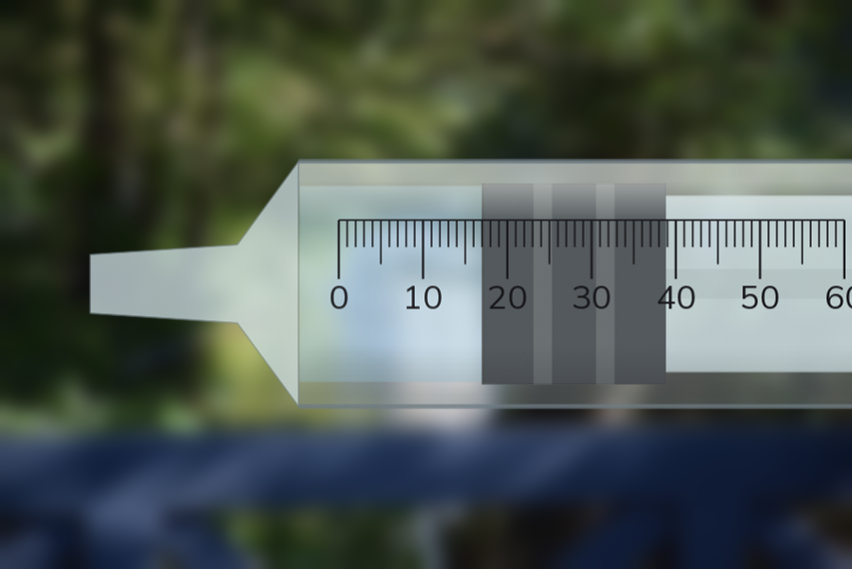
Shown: 17 mL
